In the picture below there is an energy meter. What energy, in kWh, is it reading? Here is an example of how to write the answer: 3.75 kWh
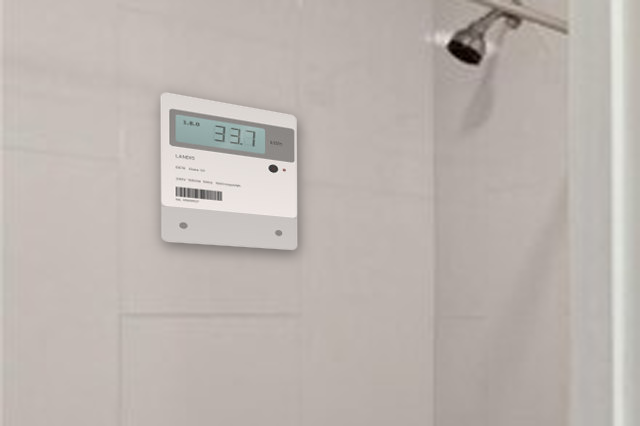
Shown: 33.7 kWh
